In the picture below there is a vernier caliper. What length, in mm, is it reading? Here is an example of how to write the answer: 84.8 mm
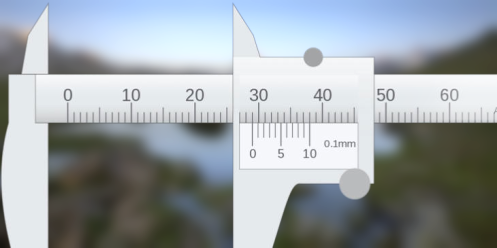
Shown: 29.0 mm
